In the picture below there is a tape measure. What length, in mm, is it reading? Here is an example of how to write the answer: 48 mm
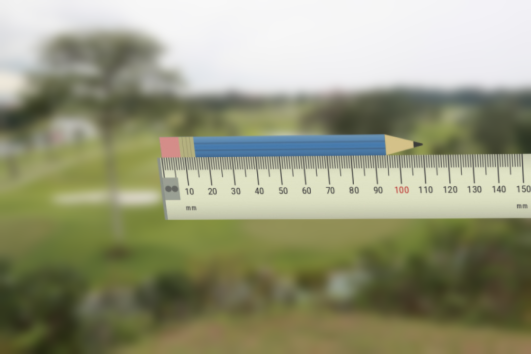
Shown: 110 mm
